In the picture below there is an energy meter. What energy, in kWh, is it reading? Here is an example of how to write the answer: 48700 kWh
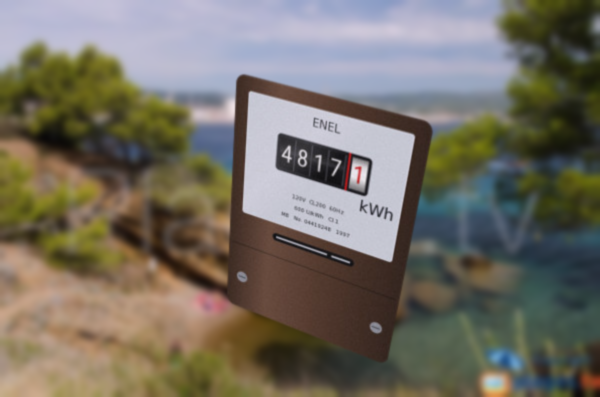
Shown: 4817.1 kWh
